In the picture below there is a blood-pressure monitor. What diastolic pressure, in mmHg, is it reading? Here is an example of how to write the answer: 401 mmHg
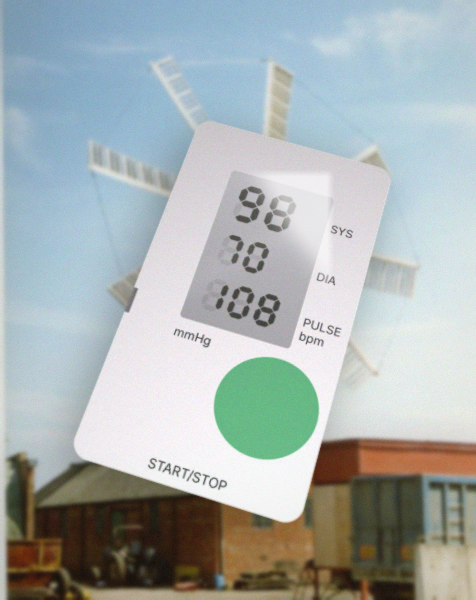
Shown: 70 mmHg
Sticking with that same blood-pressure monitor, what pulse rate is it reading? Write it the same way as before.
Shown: 108 bpm
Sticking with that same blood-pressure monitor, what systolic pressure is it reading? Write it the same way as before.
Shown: 98 mmHg
